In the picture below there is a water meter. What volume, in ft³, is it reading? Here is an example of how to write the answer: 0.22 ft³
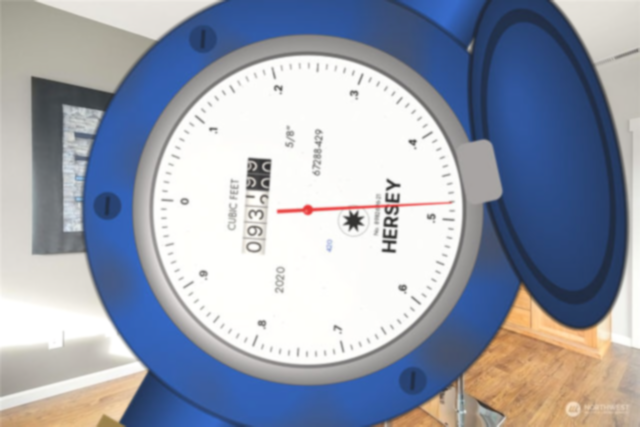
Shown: 93199.48 ft³
